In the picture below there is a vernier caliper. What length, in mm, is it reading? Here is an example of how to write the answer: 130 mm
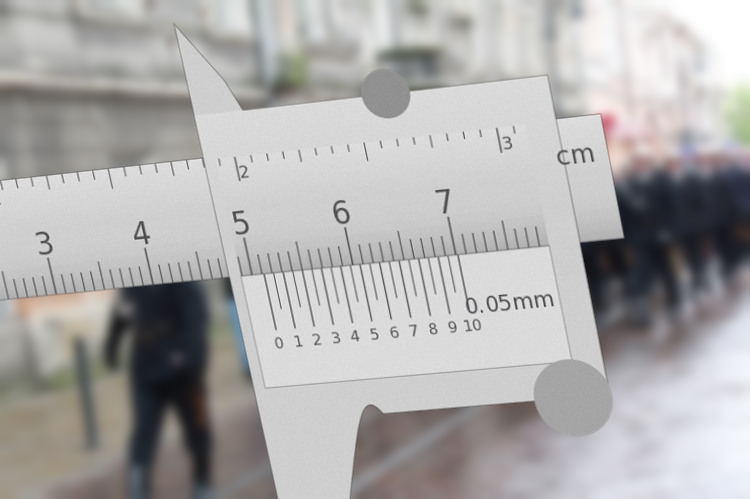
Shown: 51.2 mm
